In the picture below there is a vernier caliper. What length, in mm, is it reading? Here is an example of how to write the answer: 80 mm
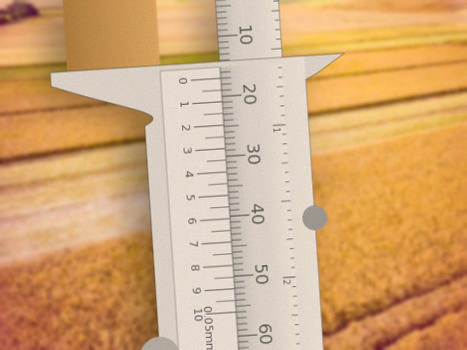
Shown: 17.0 mm
